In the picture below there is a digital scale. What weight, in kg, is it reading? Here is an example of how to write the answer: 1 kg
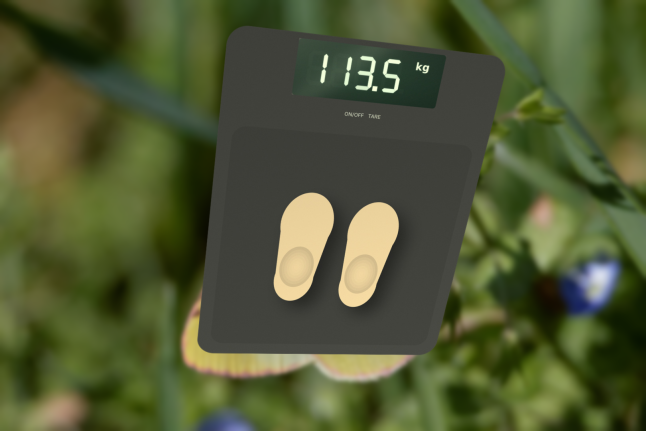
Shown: 113.5 kg
